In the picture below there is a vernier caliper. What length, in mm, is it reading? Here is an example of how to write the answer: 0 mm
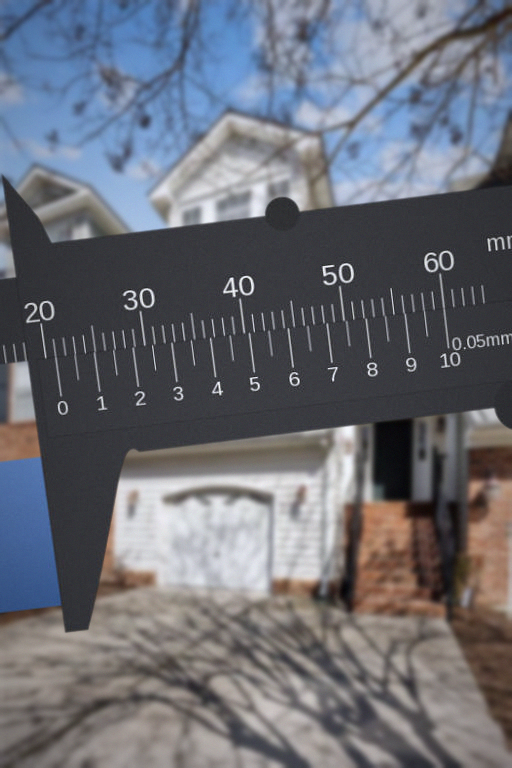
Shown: 21.0 mm
